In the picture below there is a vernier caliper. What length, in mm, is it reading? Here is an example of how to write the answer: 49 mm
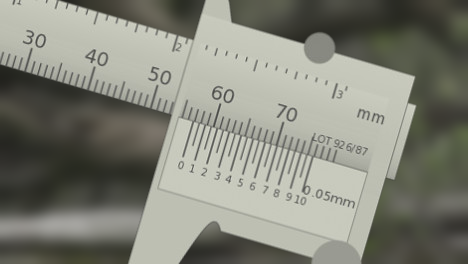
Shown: 56.8 mm
